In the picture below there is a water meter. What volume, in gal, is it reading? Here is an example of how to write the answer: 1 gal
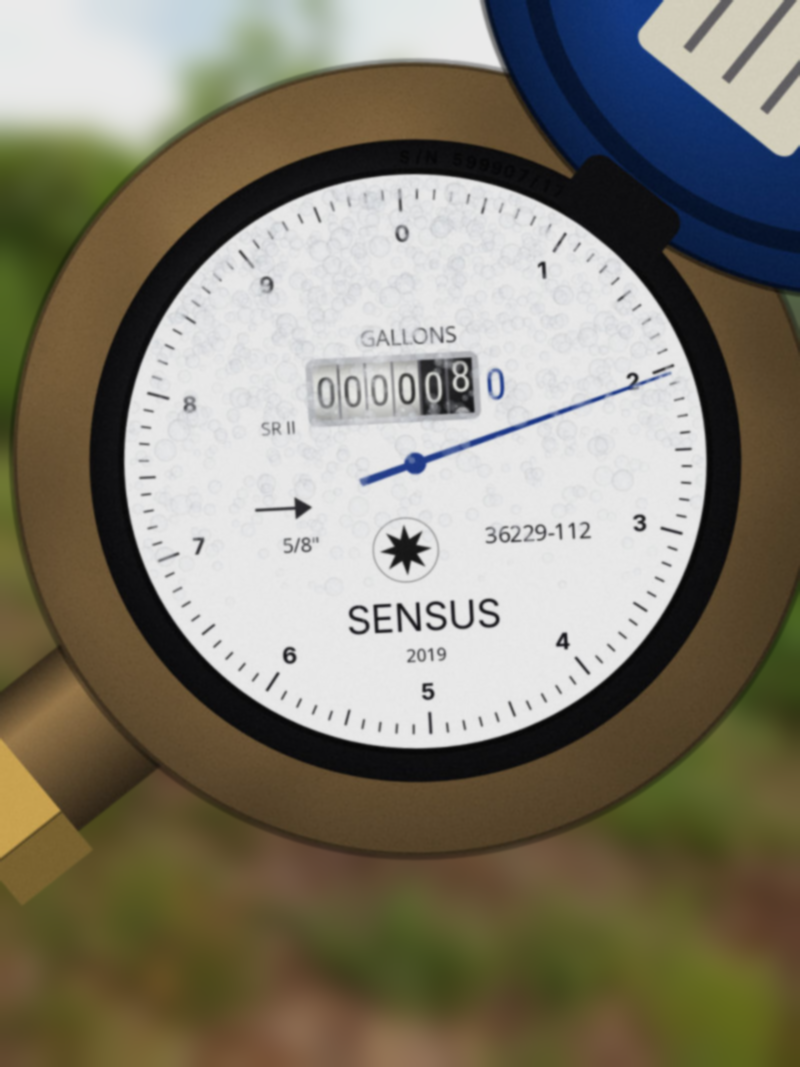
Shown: 82.0 gal
